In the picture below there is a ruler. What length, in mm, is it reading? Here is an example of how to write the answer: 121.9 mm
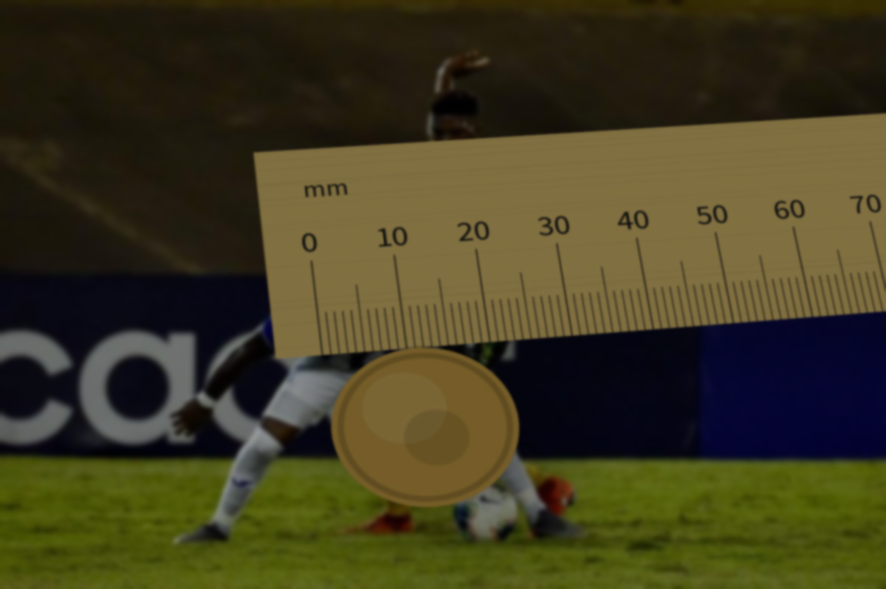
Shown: 22 mm
